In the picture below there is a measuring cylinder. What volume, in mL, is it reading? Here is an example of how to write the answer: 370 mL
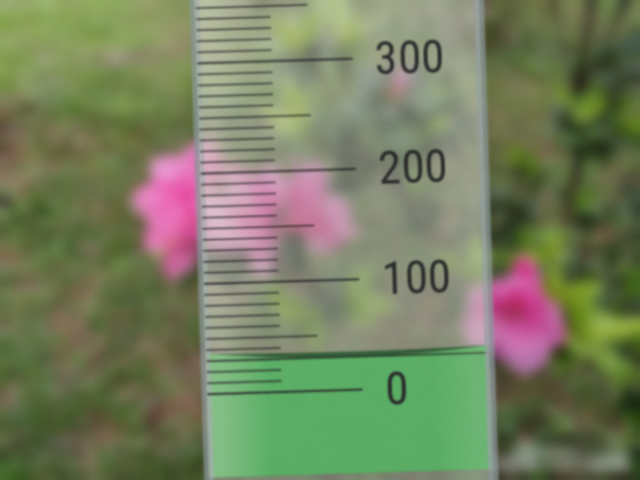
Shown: 30 mL
